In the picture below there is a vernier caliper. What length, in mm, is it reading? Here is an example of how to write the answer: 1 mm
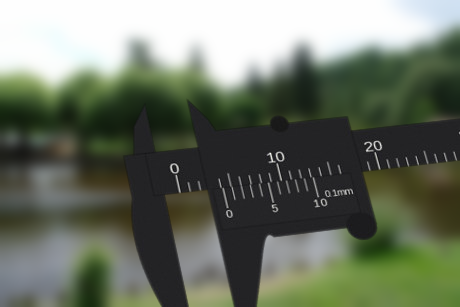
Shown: 4.2 mm
